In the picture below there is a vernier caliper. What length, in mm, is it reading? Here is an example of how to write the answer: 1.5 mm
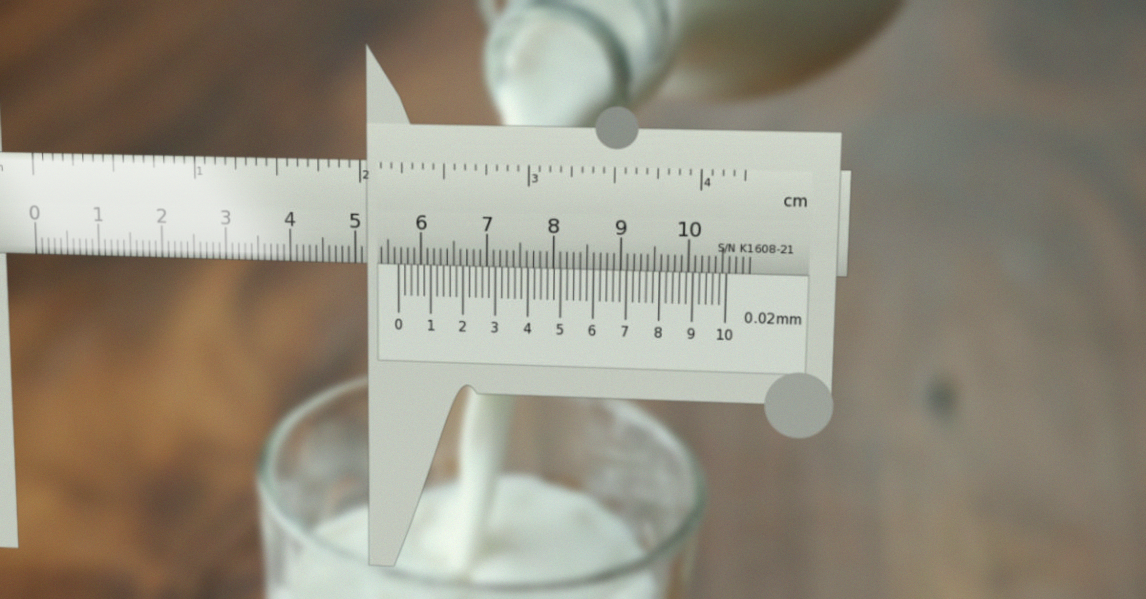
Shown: 56.6 mm
